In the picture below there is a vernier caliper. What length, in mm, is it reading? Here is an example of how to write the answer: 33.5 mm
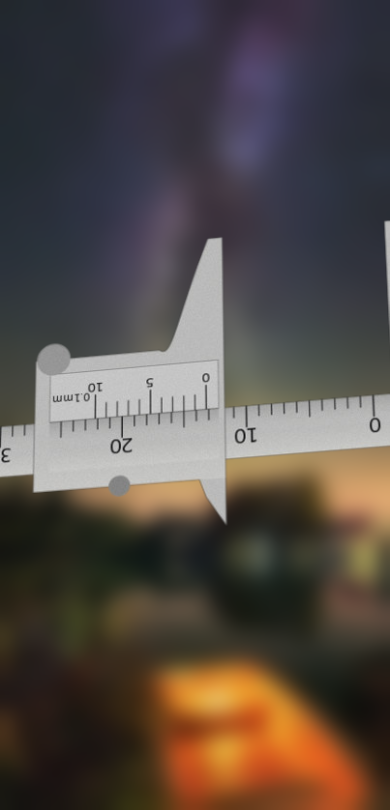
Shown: 13.2 mm
